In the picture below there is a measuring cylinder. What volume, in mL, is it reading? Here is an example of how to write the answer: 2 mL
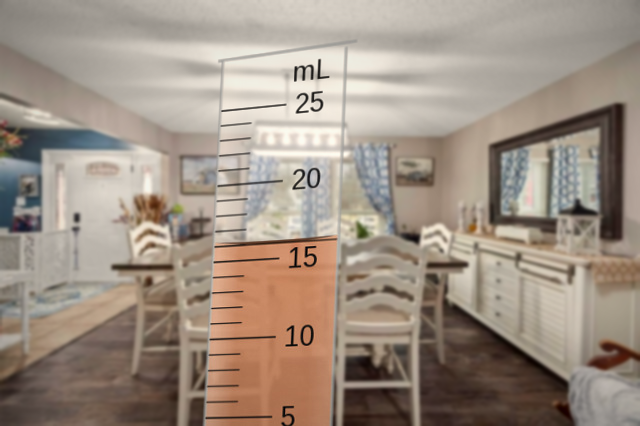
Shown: 16 mL
